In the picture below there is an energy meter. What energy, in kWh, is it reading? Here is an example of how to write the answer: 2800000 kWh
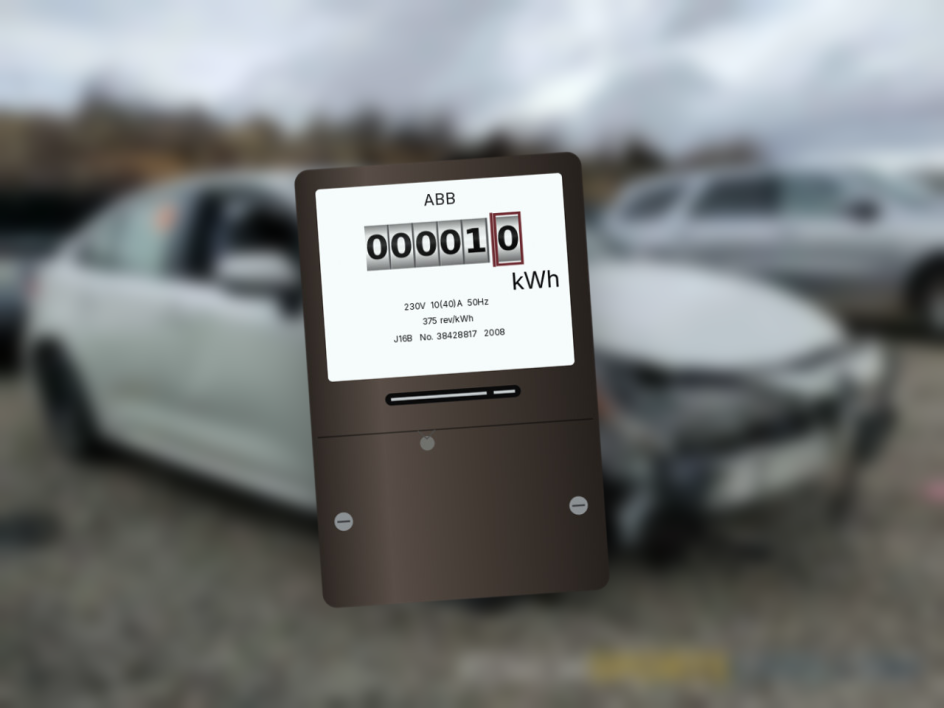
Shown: 1.0 kWh
